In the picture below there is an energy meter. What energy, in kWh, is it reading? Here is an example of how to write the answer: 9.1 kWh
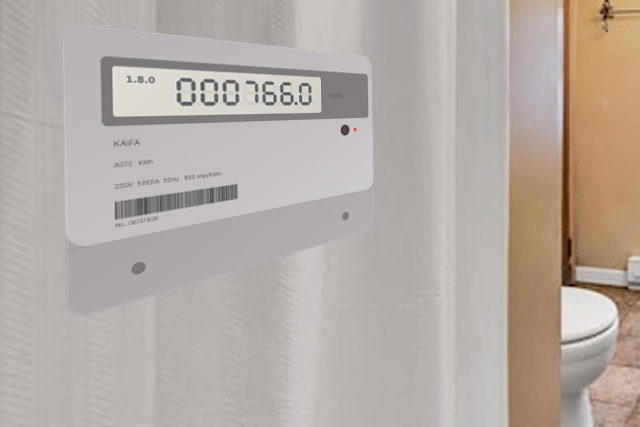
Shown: 766.0 kWh
